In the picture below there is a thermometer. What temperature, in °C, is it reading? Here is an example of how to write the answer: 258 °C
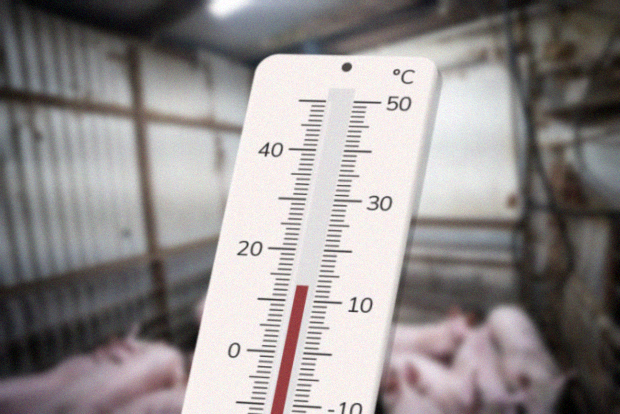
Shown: 13 °C
